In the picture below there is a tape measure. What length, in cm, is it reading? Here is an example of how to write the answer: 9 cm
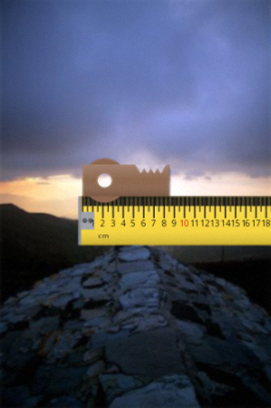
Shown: 8.5 cm
